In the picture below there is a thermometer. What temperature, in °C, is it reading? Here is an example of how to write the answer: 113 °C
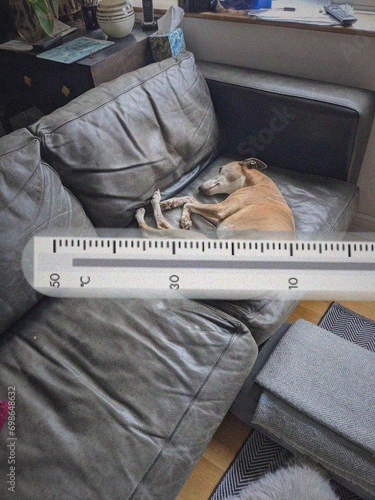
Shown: 47 °C
